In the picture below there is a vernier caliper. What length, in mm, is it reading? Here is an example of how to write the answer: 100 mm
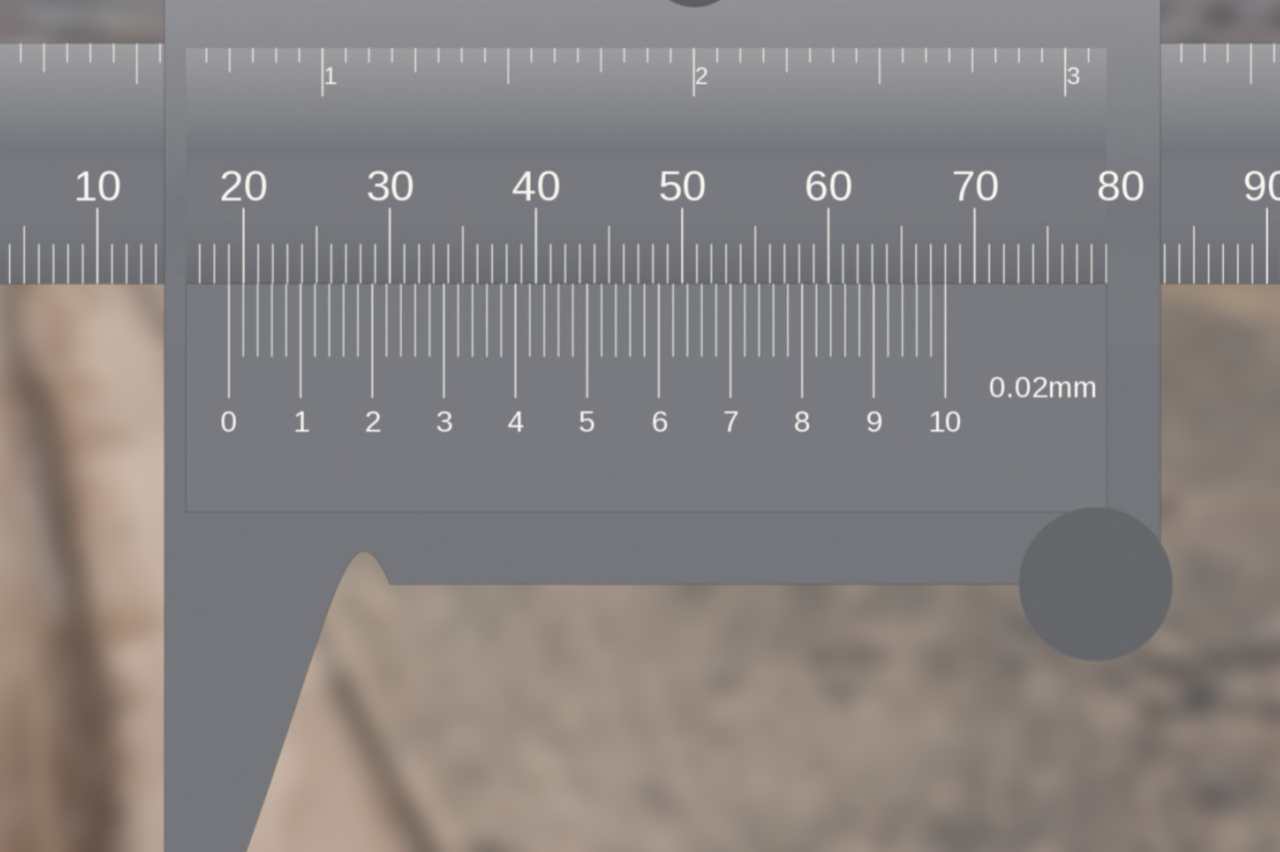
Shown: 19.0 mm
